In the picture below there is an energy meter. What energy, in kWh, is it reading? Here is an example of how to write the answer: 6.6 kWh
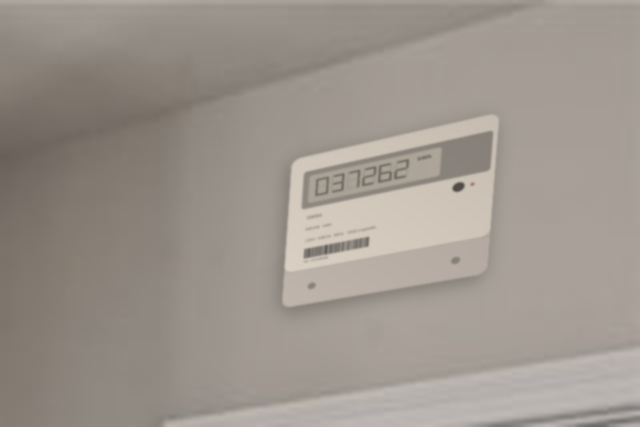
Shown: 37262 kWh
